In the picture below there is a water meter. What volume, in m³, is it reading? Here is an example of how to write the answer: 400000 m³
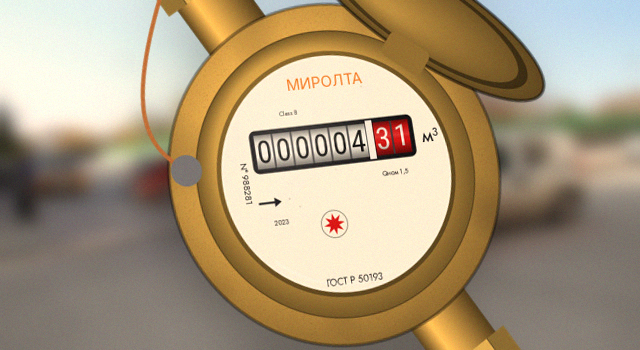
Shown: 4.31 m³
